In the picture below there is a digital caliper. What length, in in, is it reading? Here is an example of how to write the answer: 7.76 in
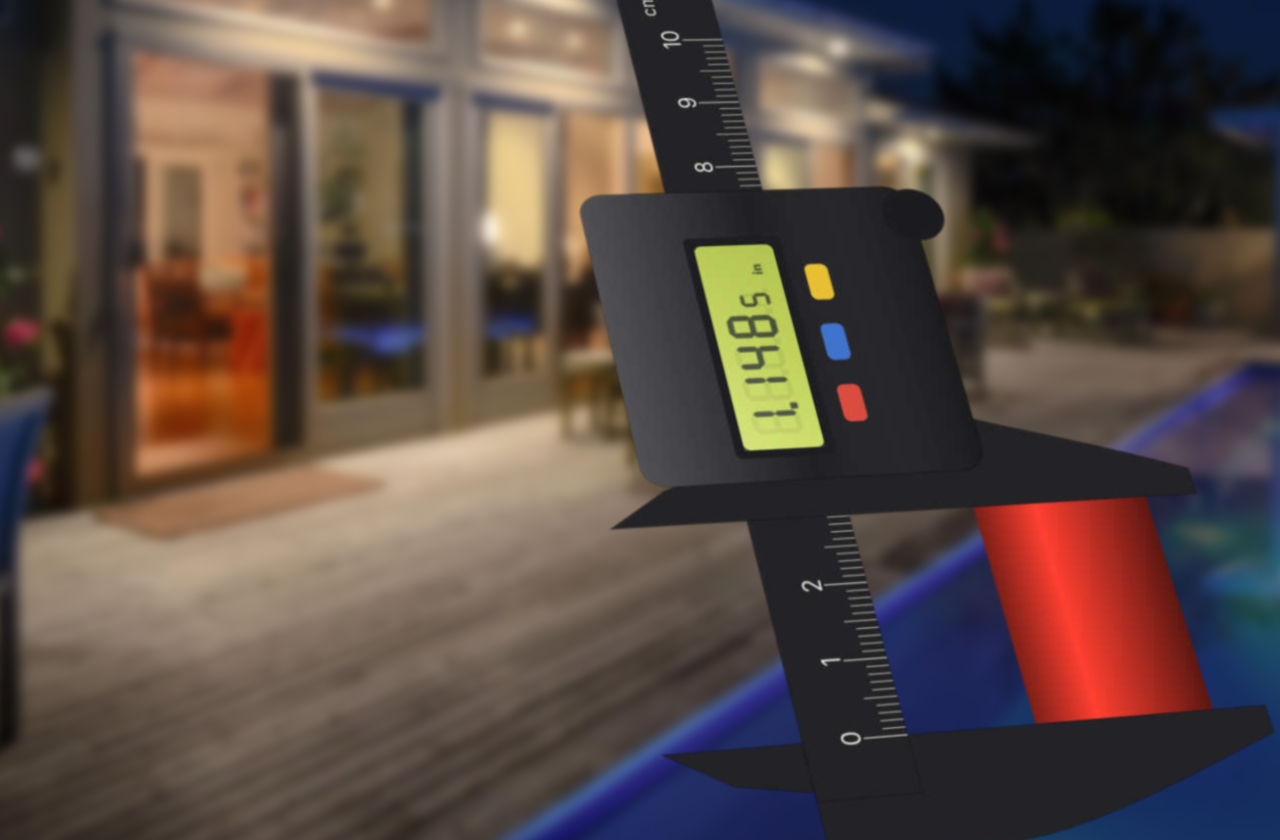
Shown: 1.1485 in
